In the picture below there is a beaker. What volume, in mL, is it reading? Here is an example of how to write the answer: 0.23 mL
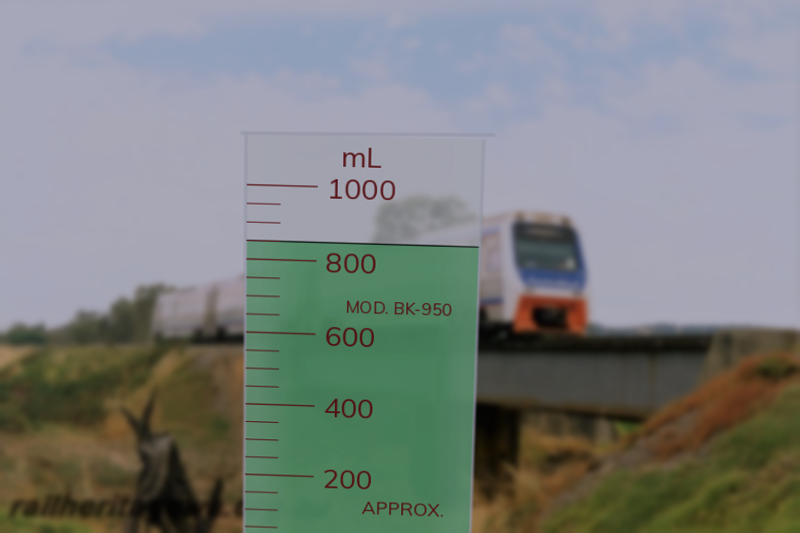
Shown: 850 mL
